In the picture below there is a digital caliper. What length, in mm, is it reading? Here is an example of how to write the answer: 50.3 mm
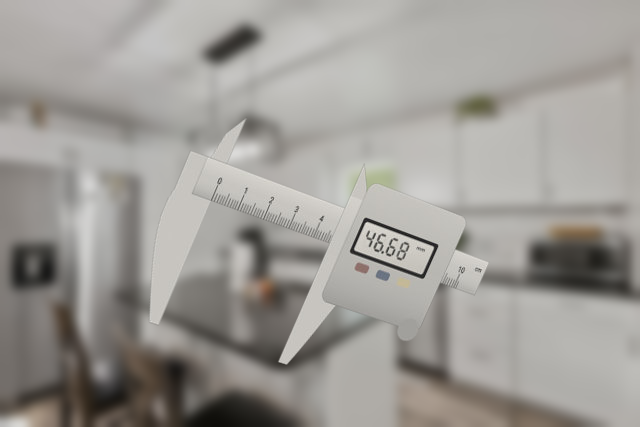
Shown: 46.68 mm
